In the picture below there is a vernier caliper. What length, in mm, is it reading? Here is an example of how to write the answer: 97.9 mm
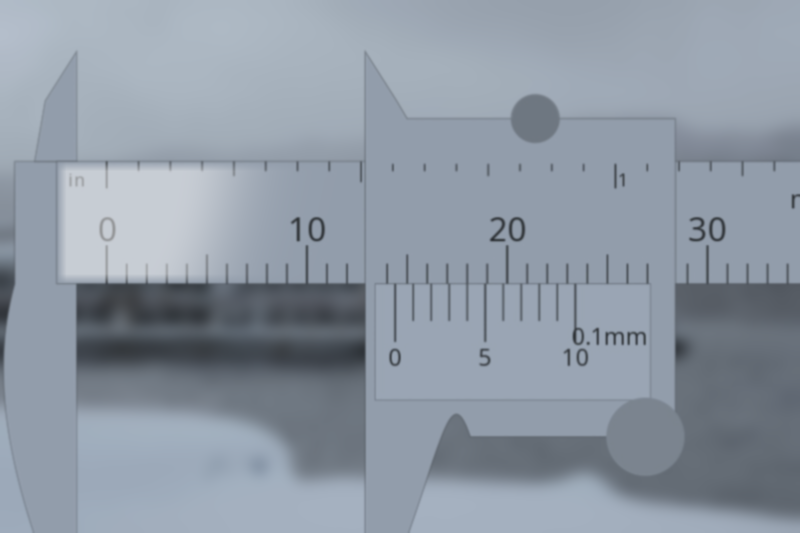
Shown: 14.4 mm
